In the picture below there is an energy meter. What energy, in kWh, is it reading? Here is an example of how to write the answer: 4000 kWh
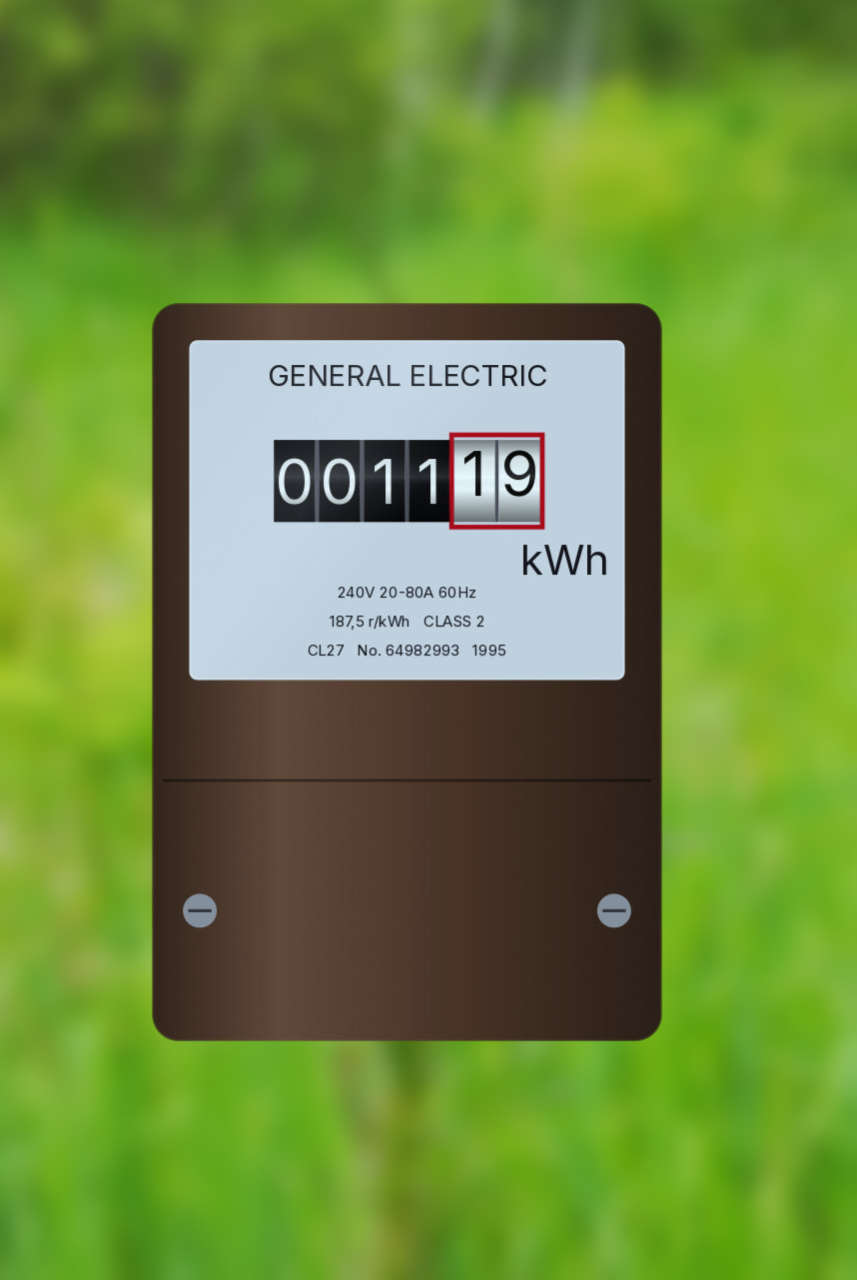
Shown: 11.19 kWh
